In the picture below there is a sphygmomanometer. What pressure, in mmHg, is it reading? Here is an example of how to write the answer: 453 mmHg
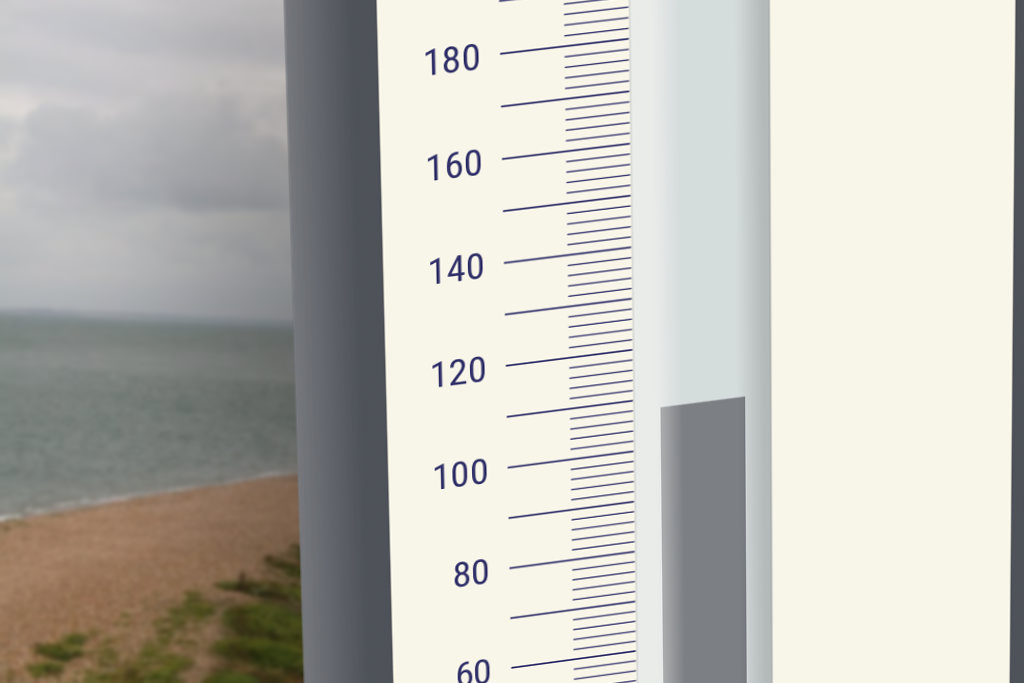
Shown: 108 mmHg
